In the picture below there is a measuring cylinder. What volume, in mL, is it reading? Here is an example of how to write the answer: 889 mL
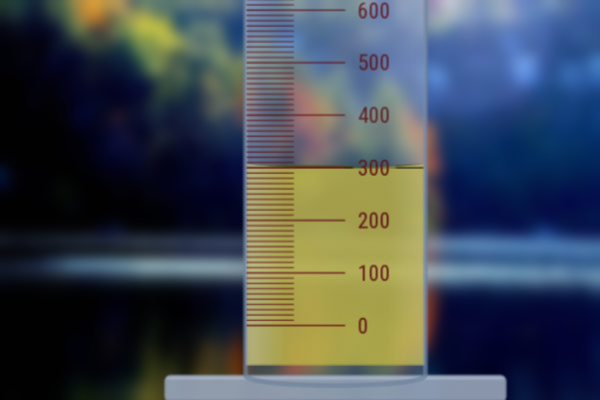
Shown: 300 mL
